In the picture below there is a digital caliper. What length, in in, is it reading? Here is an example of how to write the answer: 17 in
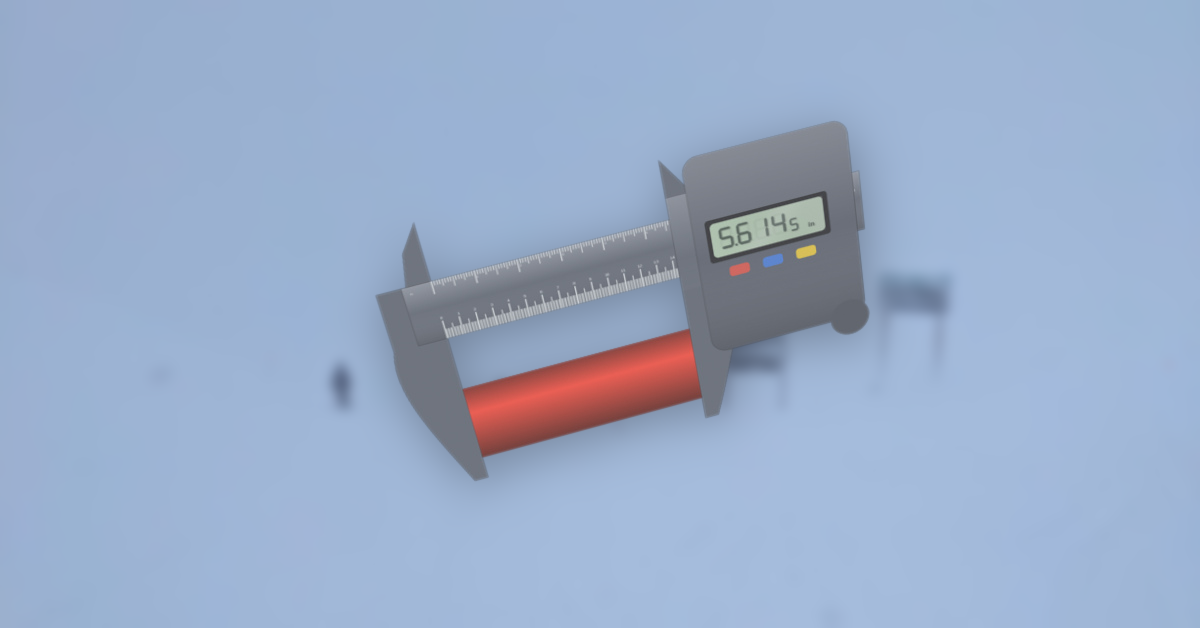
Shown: 5.6145 in
